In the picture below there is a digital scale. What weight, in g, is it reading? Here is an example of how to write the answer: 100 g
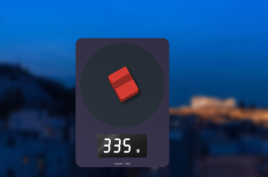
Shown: 335 g
